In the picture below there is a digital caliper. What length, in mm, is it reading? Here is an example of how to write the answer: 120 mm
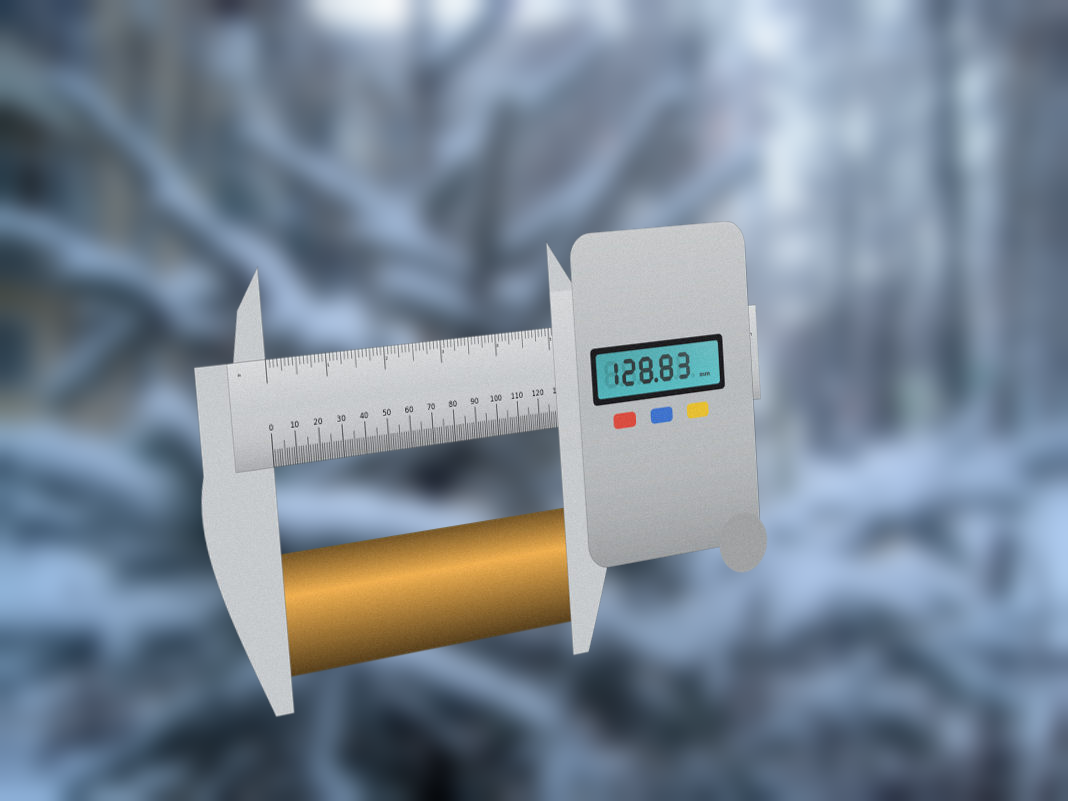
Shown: 128.83 mm
